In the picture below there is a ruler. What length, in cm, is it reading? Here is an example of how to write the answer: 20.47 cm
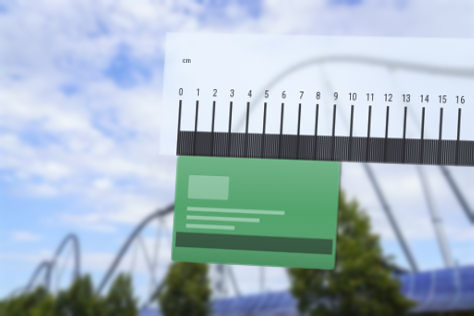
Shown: 9.5 cm
